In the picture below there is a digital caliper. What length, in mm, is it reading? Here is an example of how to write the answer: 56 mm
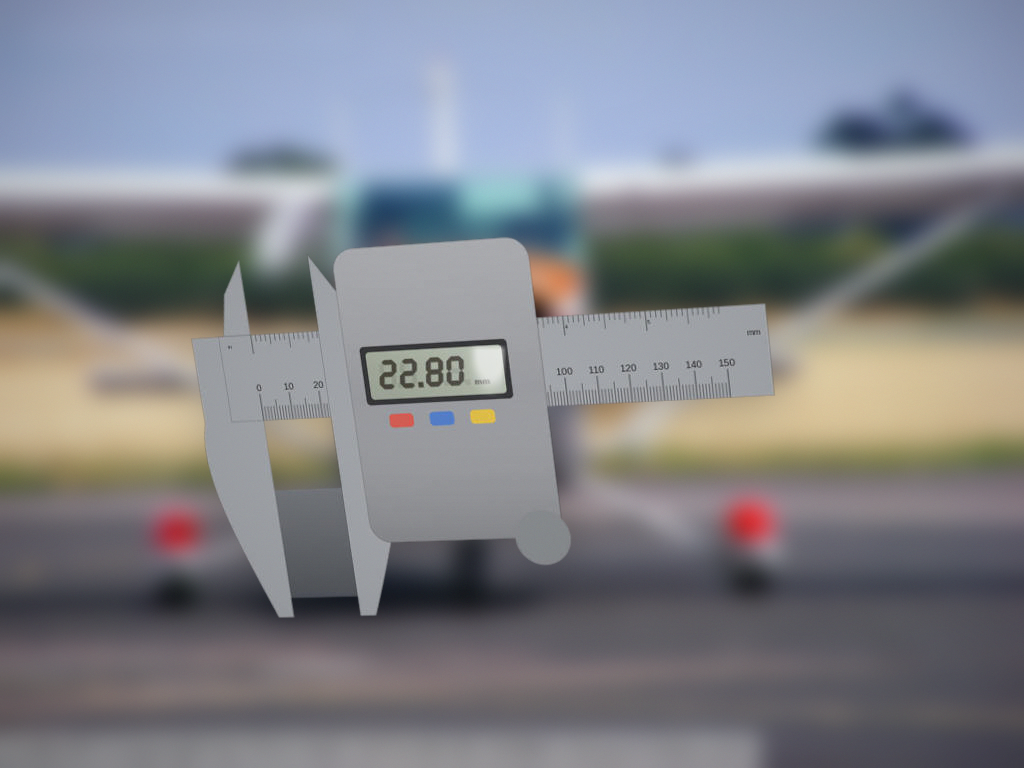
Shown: 22.80 mm
